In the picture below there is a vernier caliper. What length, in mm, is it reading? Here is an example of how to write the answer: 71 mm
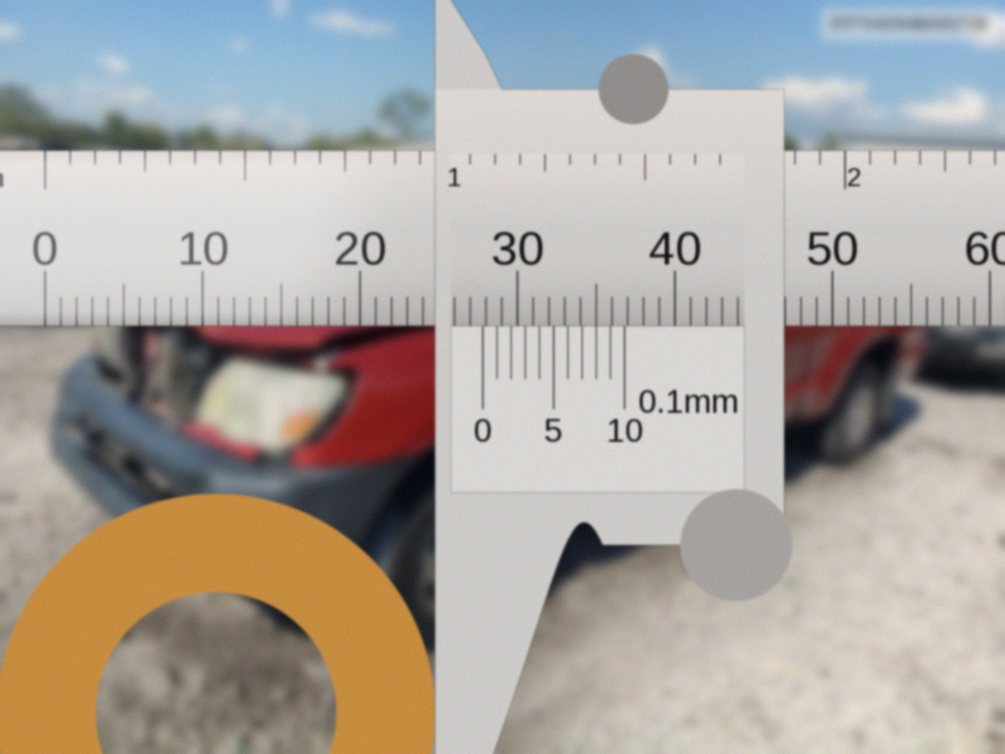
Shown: 27.8 mm
